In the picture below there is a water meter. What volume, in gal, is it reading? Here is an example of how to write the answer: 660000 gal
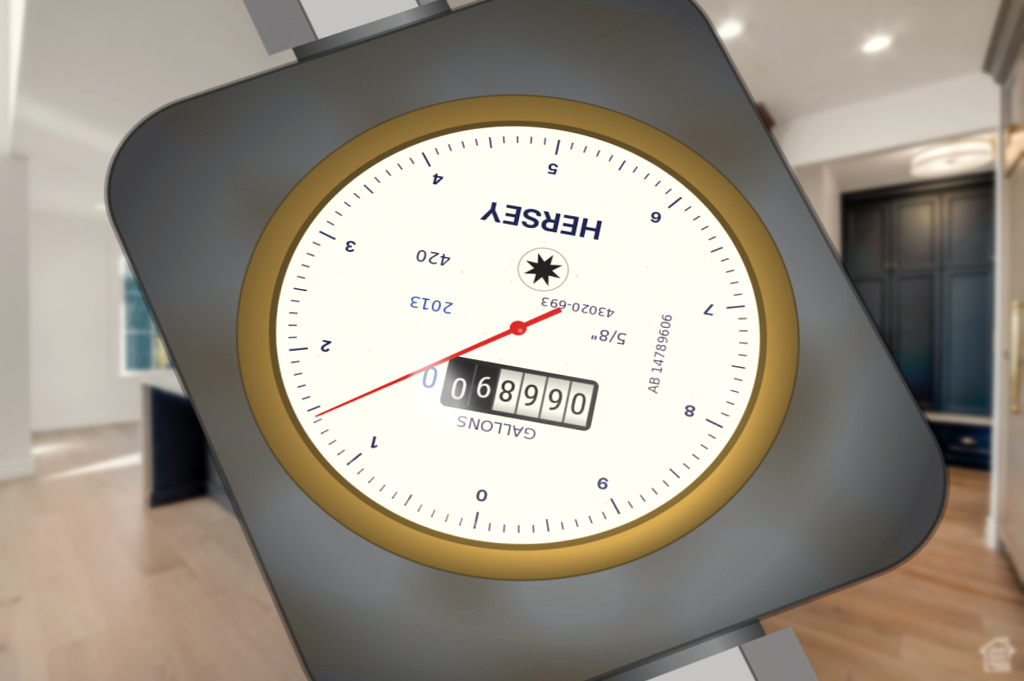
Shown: 668901.4 gal
